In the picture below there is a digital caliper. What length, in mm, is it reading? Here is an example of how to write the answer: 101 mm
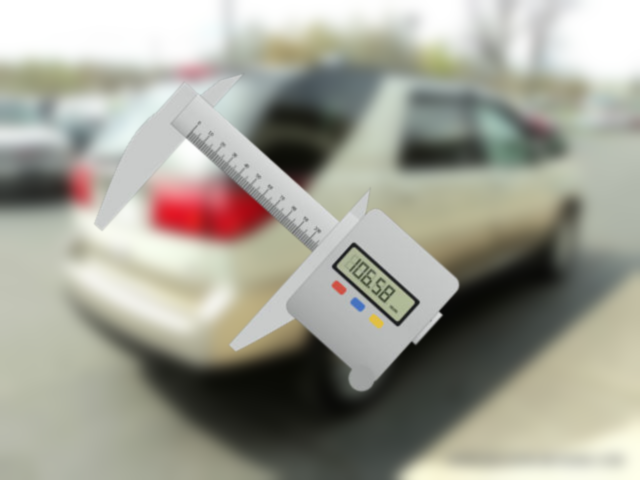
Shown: 106.58 mm
